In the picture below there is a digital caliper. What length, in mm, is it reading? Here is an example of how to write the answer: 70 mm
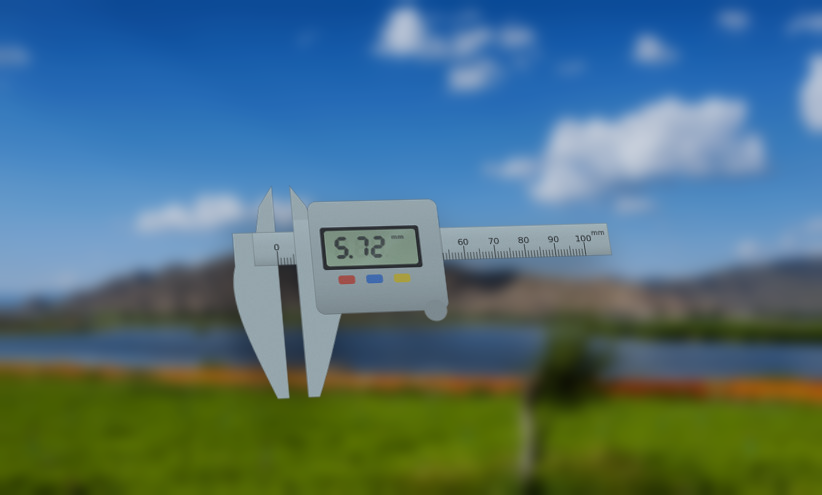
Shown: 5.72 mm
